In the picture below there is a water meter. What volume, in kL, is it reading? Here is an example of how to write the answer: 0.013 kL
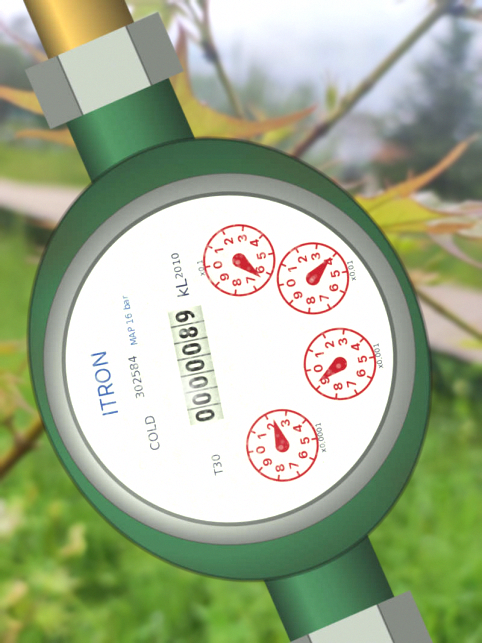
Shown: 89.6392 kL
